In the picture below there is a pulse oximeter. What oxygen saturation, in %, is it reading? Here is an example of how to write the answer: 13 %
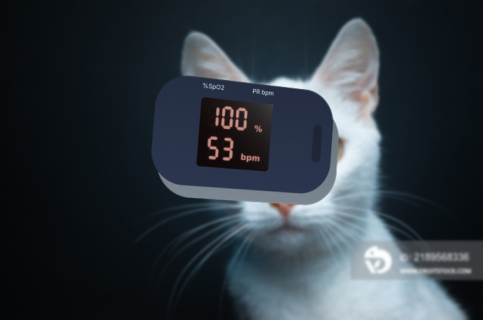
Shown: 100 %
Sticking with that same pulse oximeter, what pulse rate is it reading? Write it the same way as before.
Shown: 53 bpm
